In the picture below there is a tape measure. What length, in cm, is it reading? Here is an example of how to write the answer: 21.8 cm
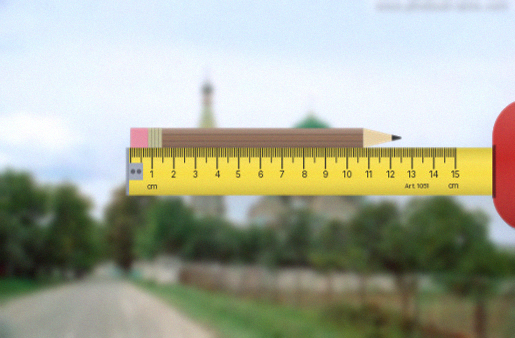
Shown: 12.5 cm
